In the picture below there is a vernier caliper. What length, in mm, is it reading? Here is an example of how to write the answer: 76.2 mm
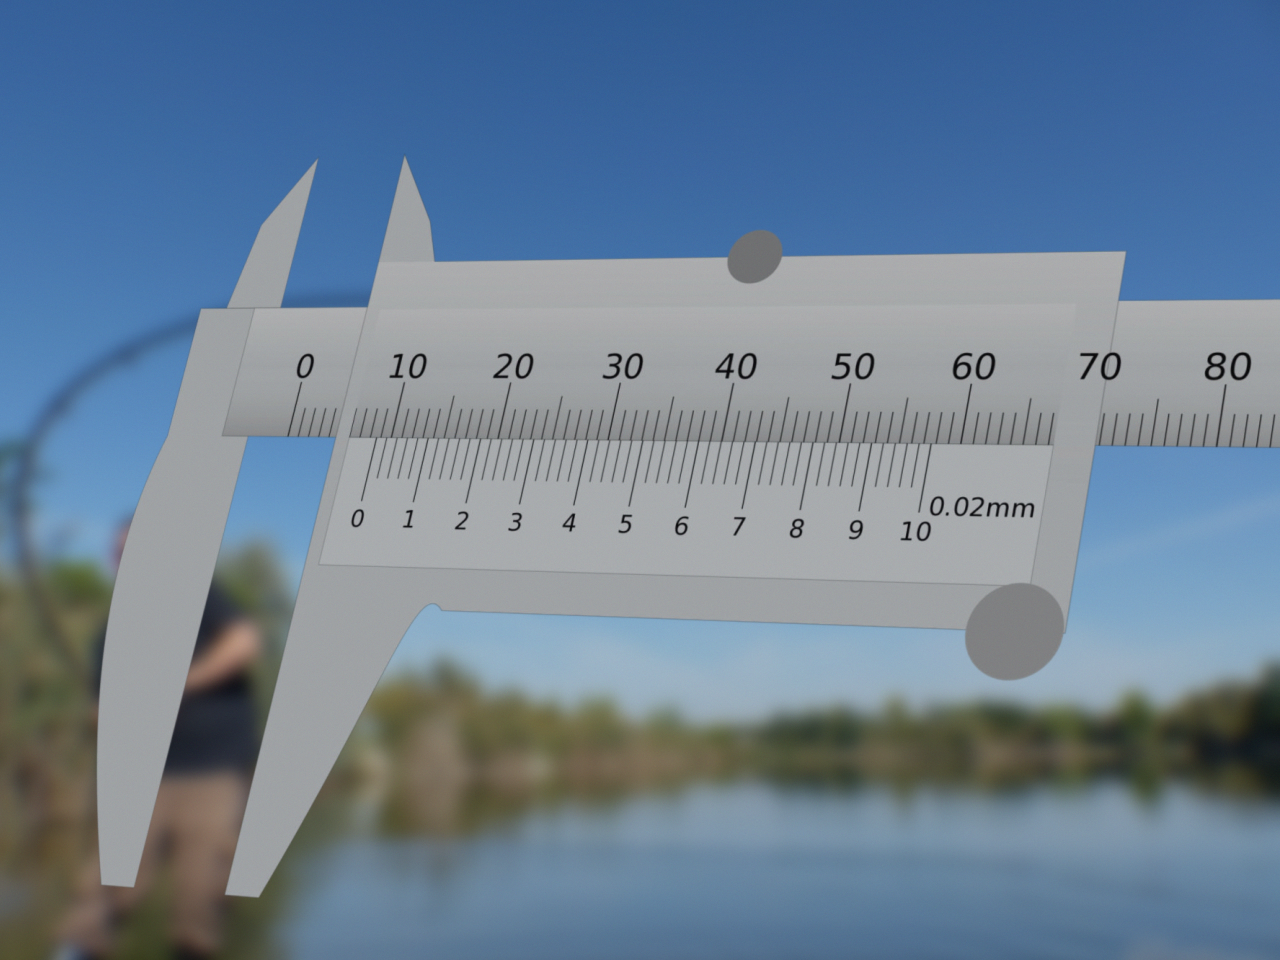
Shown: 8.6 mm
